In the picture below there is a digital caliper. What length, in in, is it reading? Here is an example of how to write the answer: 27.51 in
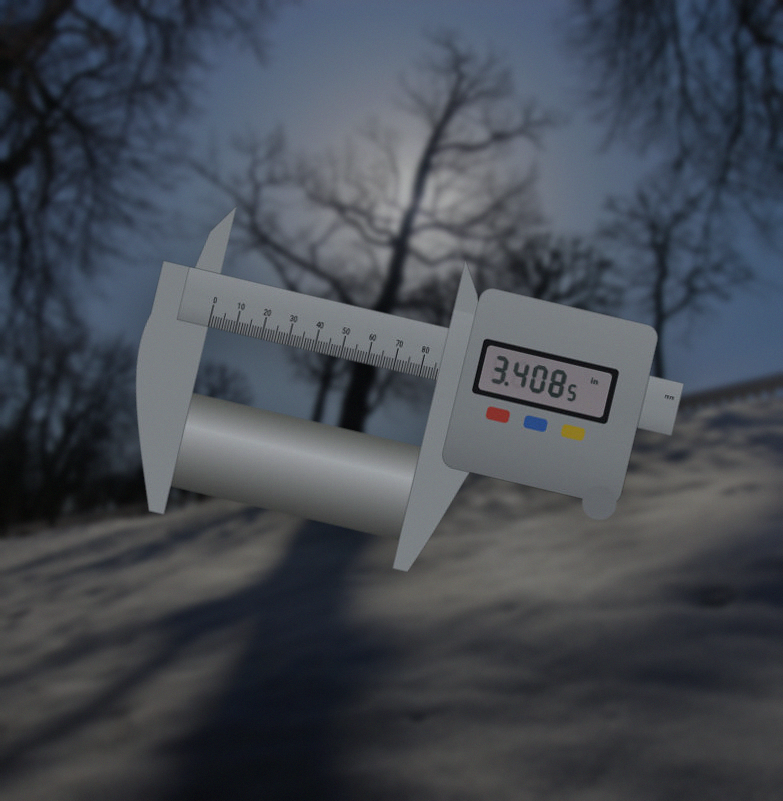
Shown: 3.4085 in
